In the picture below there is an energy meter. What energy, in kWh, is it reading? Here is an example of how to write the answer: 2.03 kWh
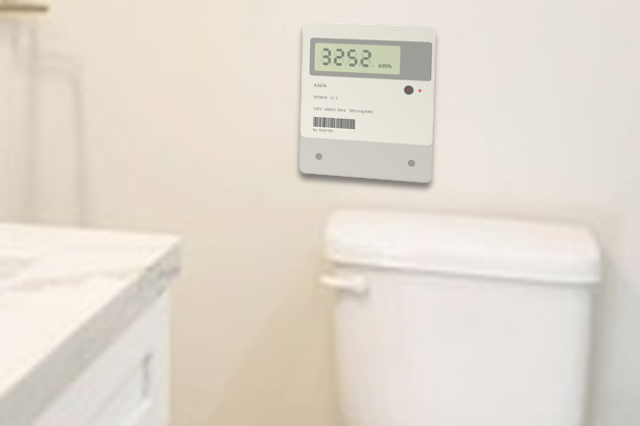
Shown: 3252 kWh
